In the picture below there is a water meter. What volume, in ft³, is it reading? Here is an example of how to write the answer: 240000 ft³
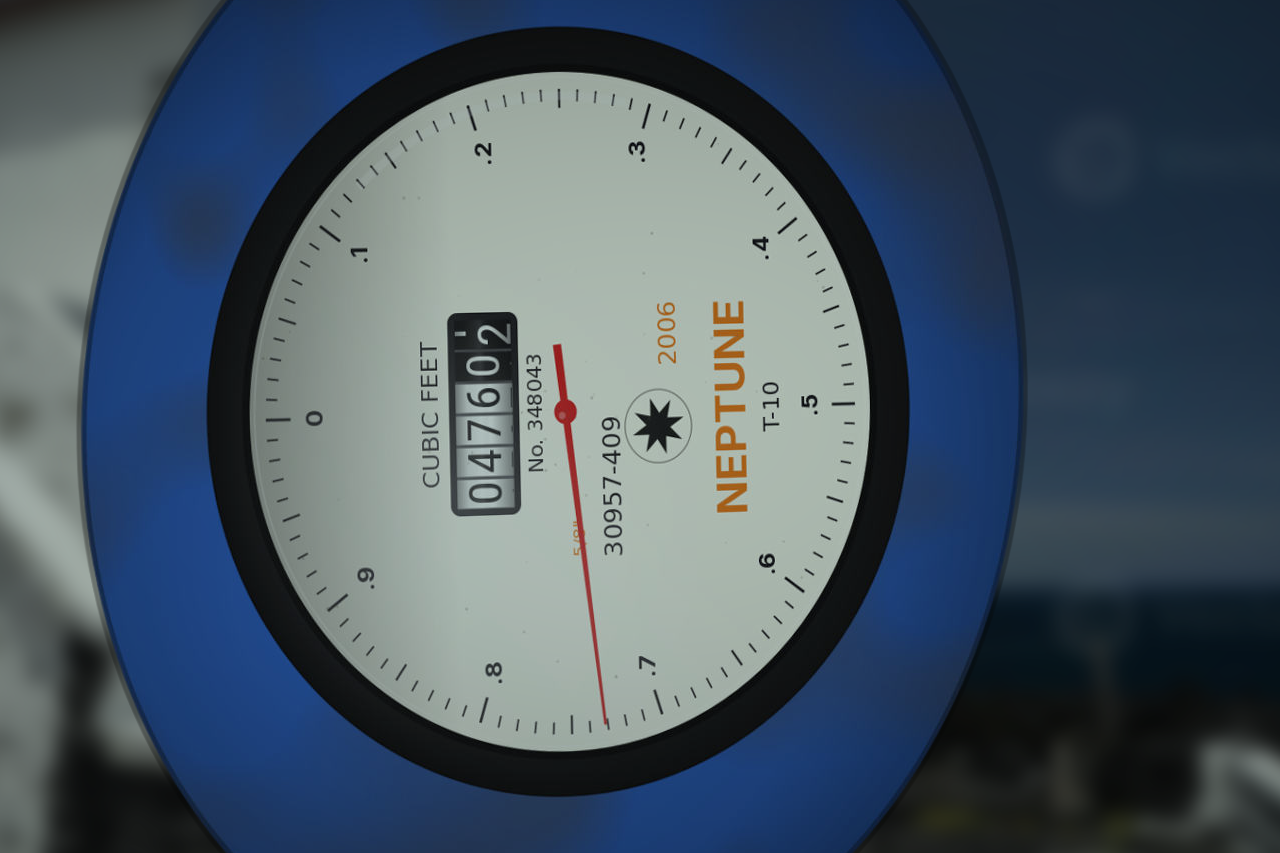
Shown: 47601.73 ft³
